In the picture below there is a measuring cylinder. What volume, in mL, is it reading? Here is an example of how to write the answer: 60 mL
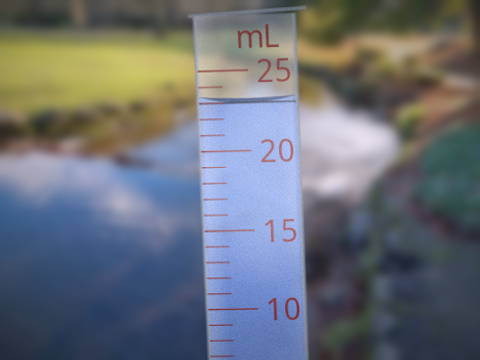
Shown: 23 mL
